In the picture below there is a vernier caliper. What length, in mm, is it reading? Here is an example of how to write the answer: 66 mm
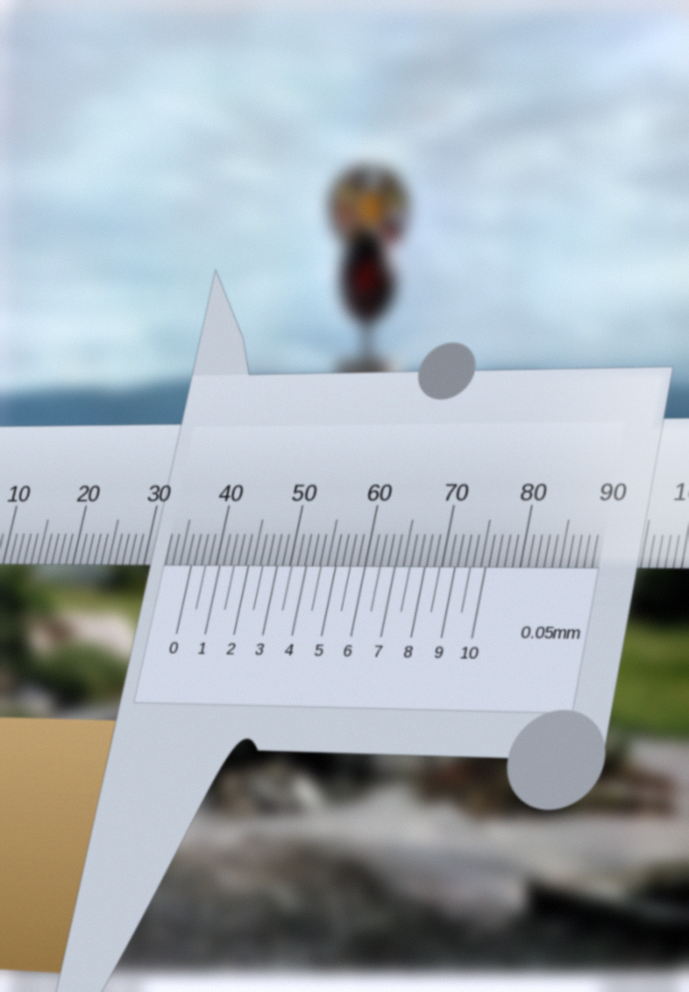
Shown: 36.6 mm
